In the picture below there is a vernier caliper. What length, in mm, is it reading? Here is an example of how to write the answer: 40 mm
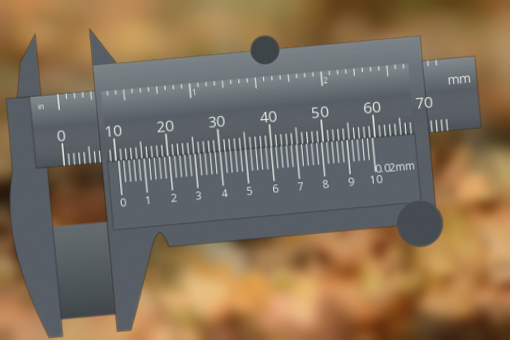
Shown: 10.5 mm
